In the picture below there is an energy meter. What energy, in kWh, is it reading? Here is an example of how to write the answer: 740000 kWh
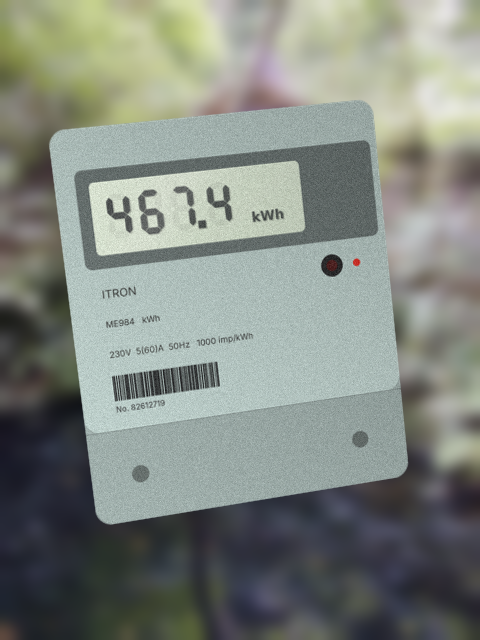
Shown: 467.4 kWh
